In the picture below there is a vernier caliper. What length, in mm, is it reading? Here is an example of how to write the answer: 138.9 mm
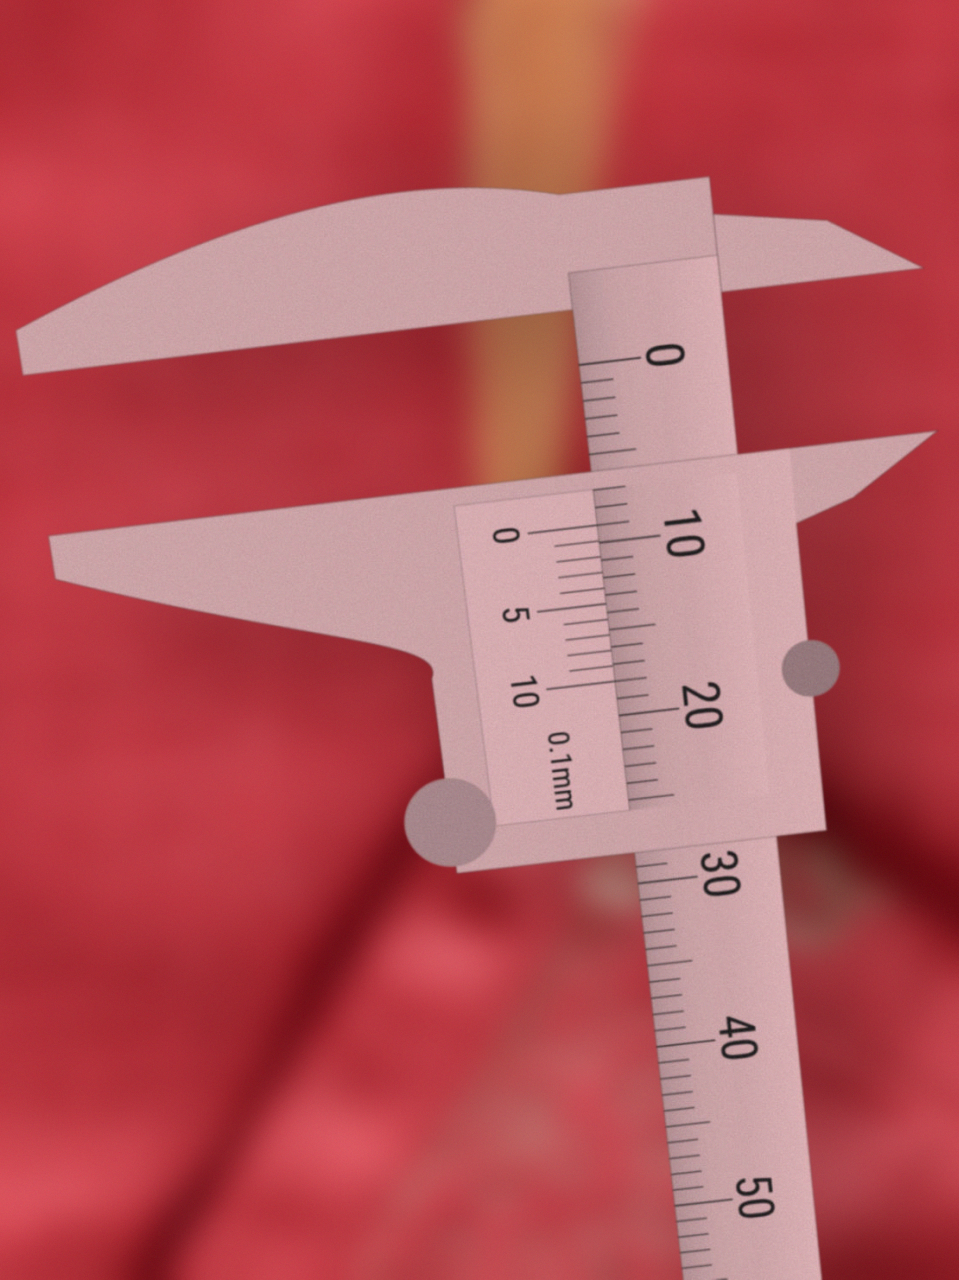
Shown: 9.0 mm
